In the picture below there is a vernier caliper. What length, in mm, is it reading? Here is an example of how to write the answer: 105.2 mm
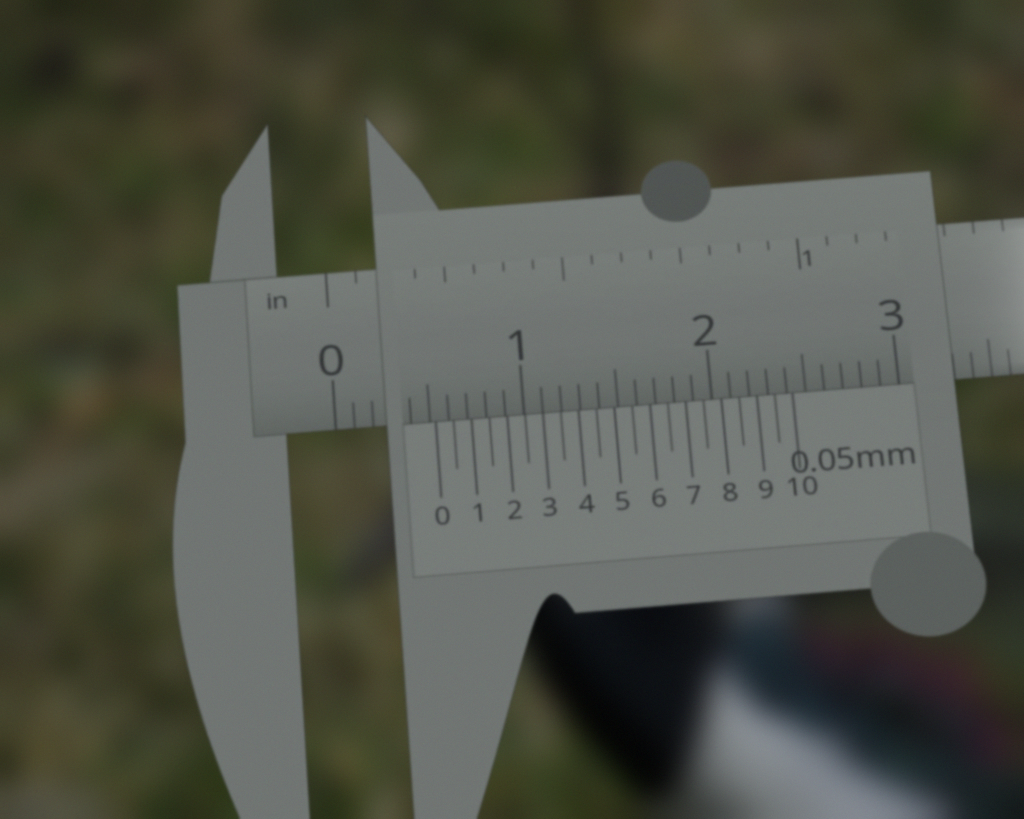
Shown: 5.3 mm
